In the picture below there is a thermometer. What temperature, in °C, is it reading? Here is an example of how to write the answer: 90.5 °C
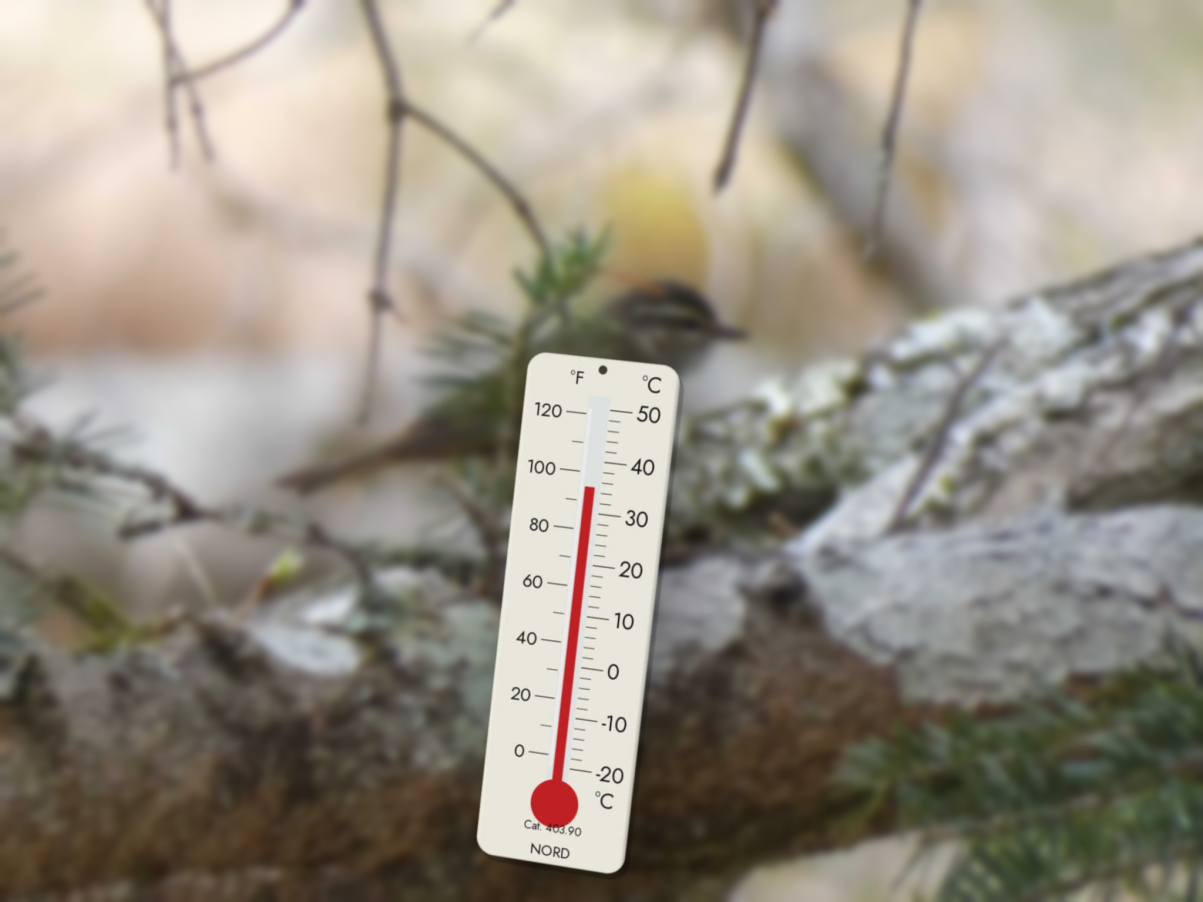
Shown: 35 °C
